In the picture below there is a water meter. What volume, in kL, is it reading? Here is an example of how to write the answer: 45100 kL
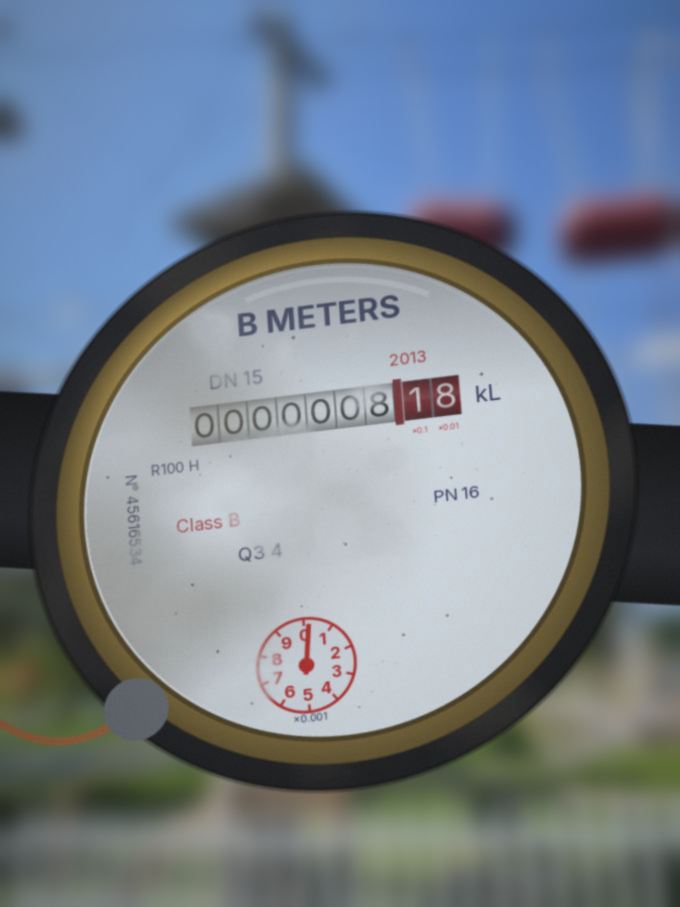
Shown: 8.180 kL
